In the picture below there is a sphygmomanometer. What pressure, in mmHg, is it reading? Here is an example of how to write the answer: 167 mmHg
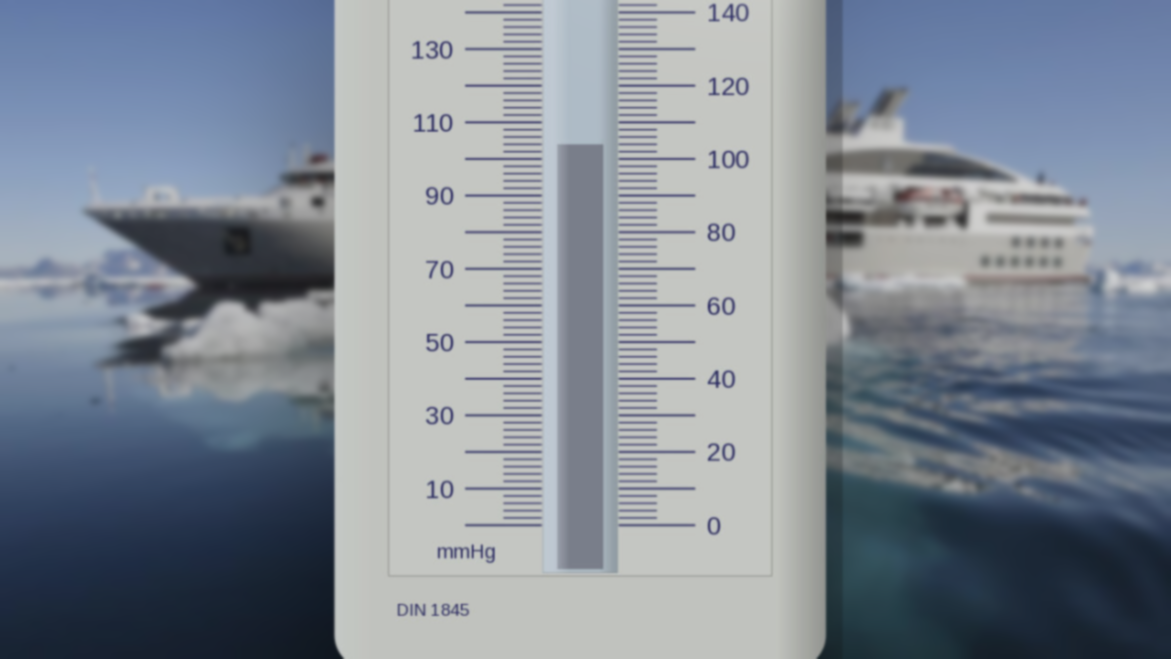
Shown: 104 mmHg
